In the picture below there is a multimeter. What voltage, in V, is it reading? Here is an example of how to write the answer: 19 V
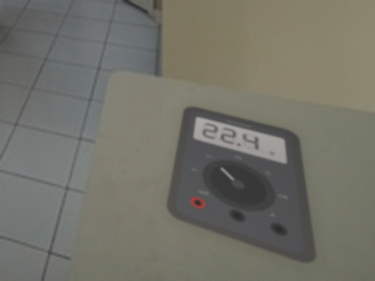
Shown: 22.4 V
